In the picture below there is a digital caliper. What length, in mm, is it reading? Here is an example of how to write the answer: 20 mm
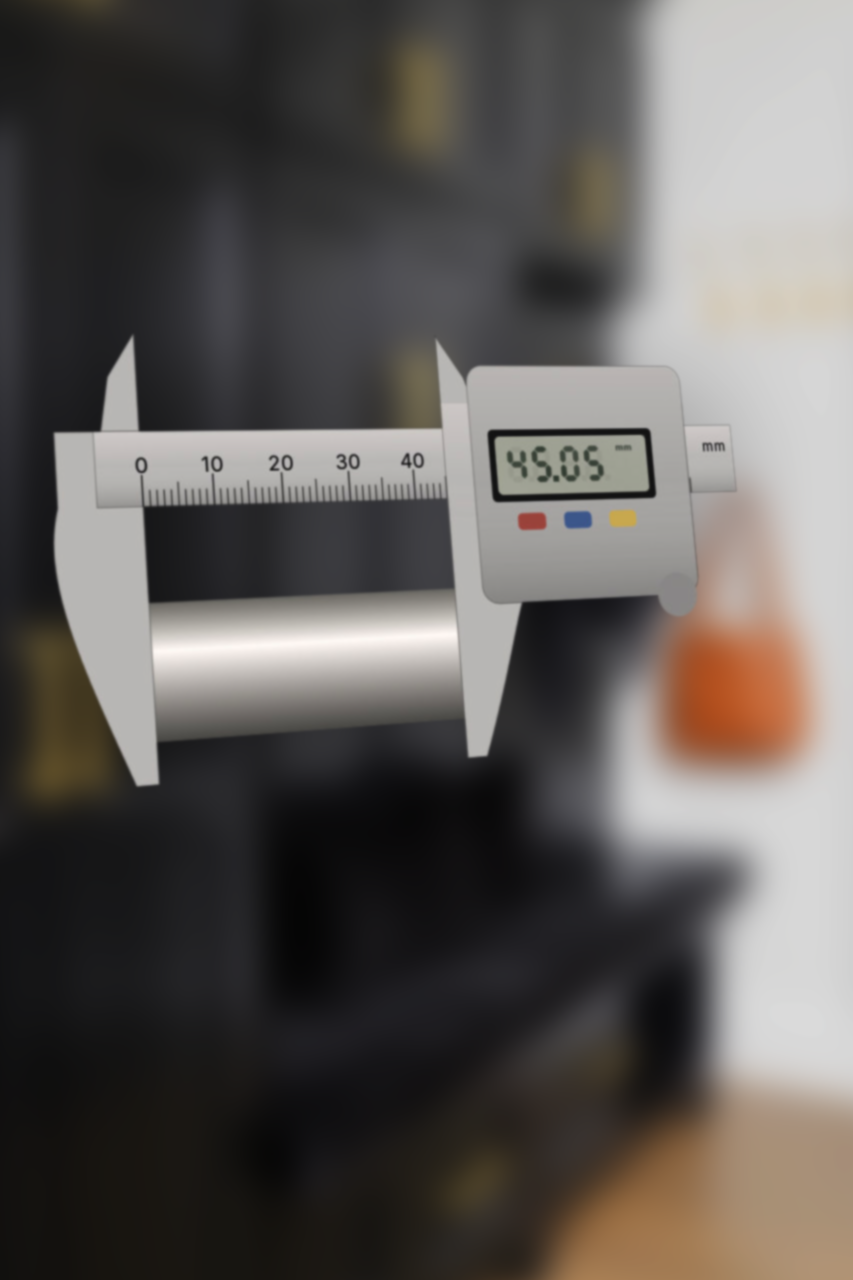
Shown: 45.05 mm
